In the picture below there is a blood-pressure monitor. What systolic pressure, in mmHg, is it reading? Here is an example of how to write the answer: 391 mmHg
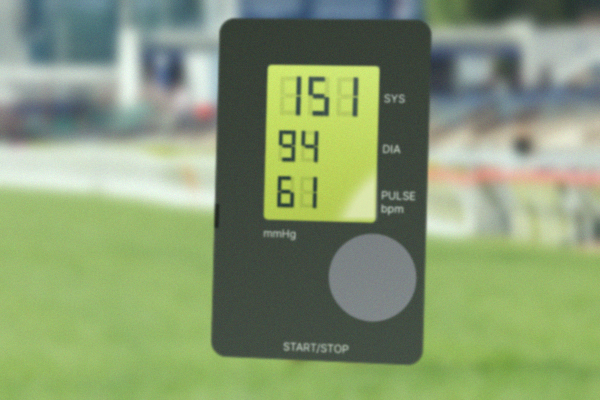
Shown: 151 mmHg
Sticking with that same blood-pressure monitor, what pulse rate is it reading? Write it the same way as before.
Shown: 61 bpm
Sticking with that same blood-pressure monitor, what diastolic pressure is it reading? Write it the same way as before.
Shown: 94 mmHg
